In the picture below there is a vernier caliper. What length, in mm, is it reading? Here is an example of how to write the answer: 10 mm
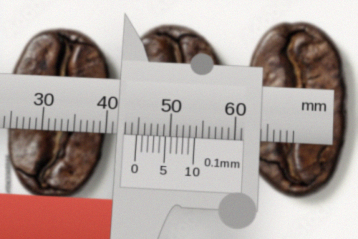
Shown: 44.8 mm
